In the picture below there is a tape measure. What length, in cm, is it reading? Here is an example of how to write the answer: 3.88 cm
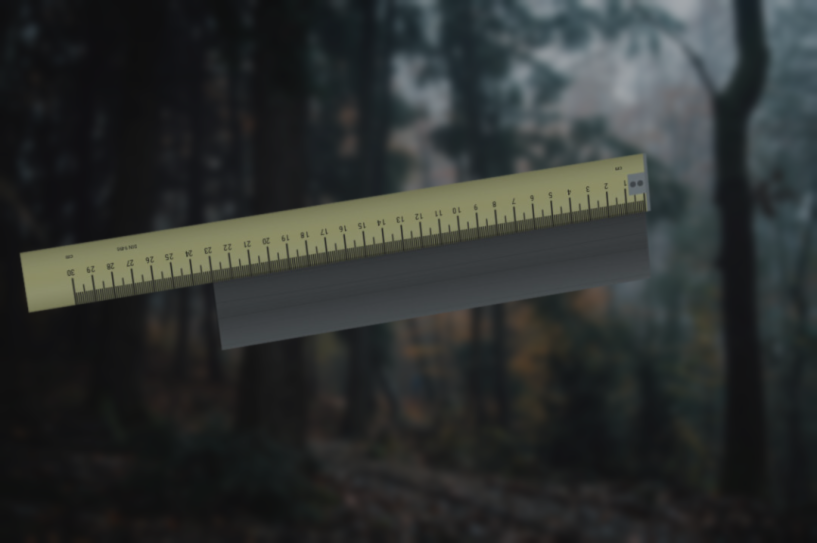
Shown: 23 cm
